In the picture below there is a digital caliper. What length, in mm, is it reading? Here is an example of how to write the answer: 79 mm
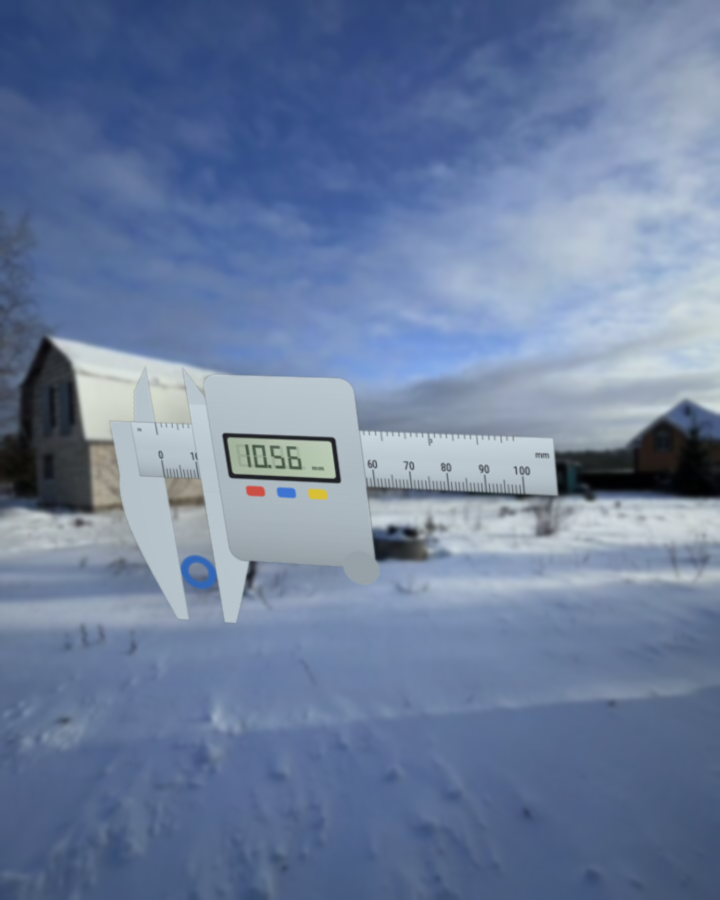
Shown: 10.56 mm
